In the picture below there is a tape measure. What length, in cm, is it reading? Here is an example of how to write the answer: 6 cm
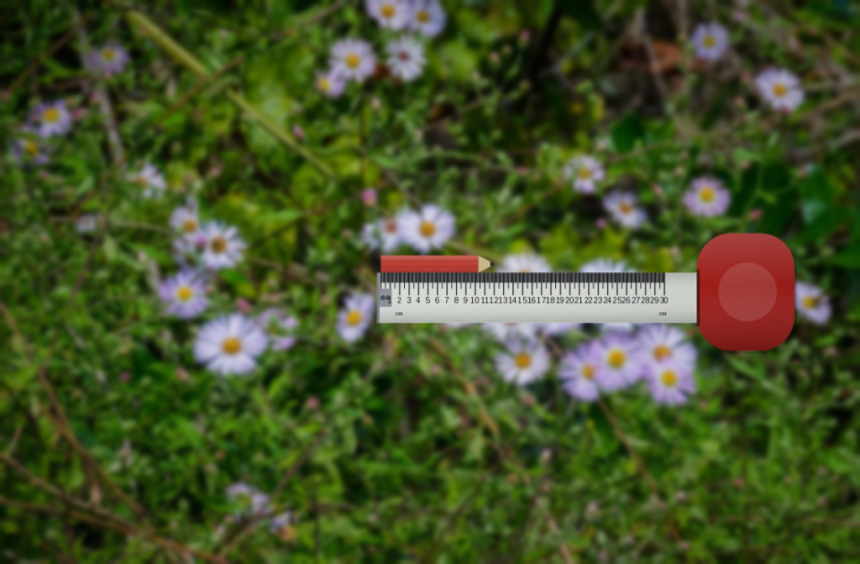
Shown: 12 cm
